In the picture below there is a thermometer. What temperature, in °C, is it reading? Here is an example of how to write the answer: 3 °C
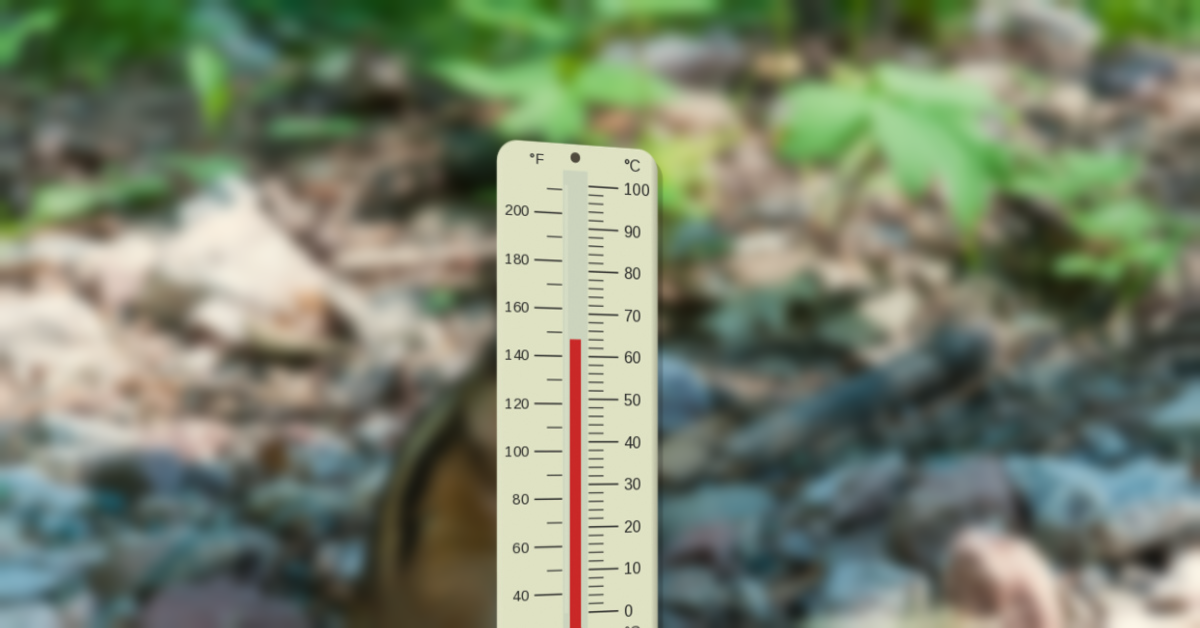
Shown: 64 °C
